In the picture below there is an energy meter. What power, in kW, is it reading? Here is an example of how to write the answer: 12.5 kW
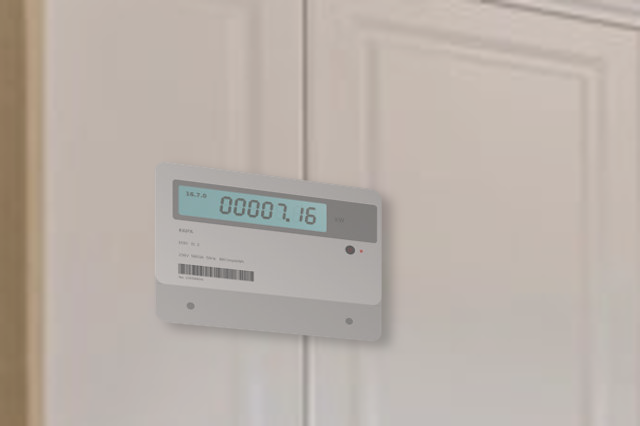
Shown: 7.16 kW
